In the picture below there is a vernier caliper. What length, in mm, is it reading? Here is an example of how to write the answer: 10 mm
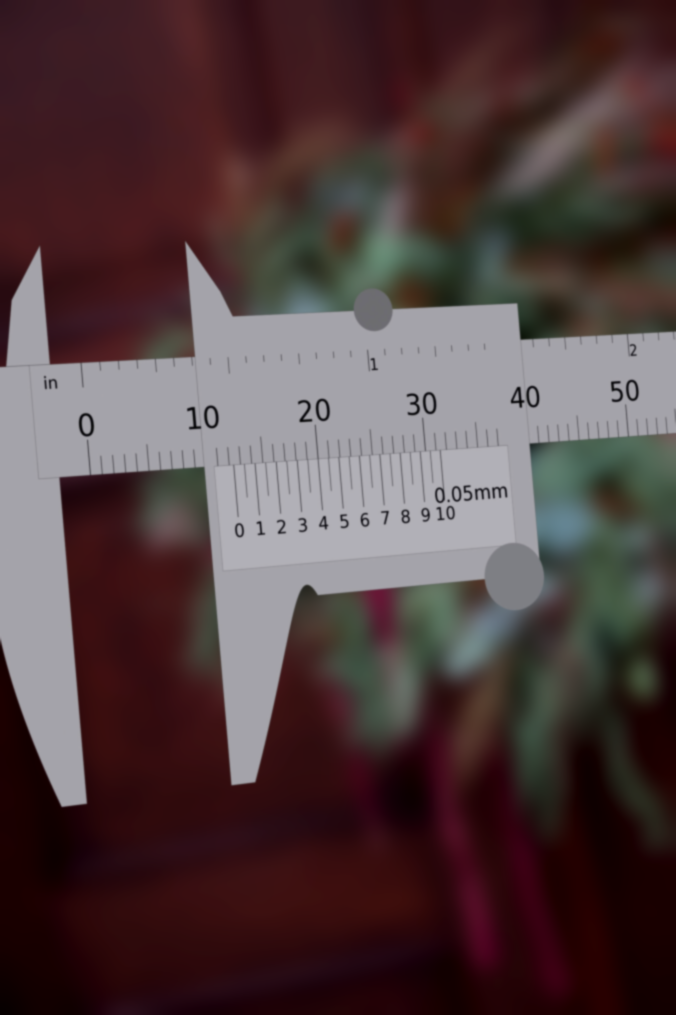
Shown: 12.4 mm
